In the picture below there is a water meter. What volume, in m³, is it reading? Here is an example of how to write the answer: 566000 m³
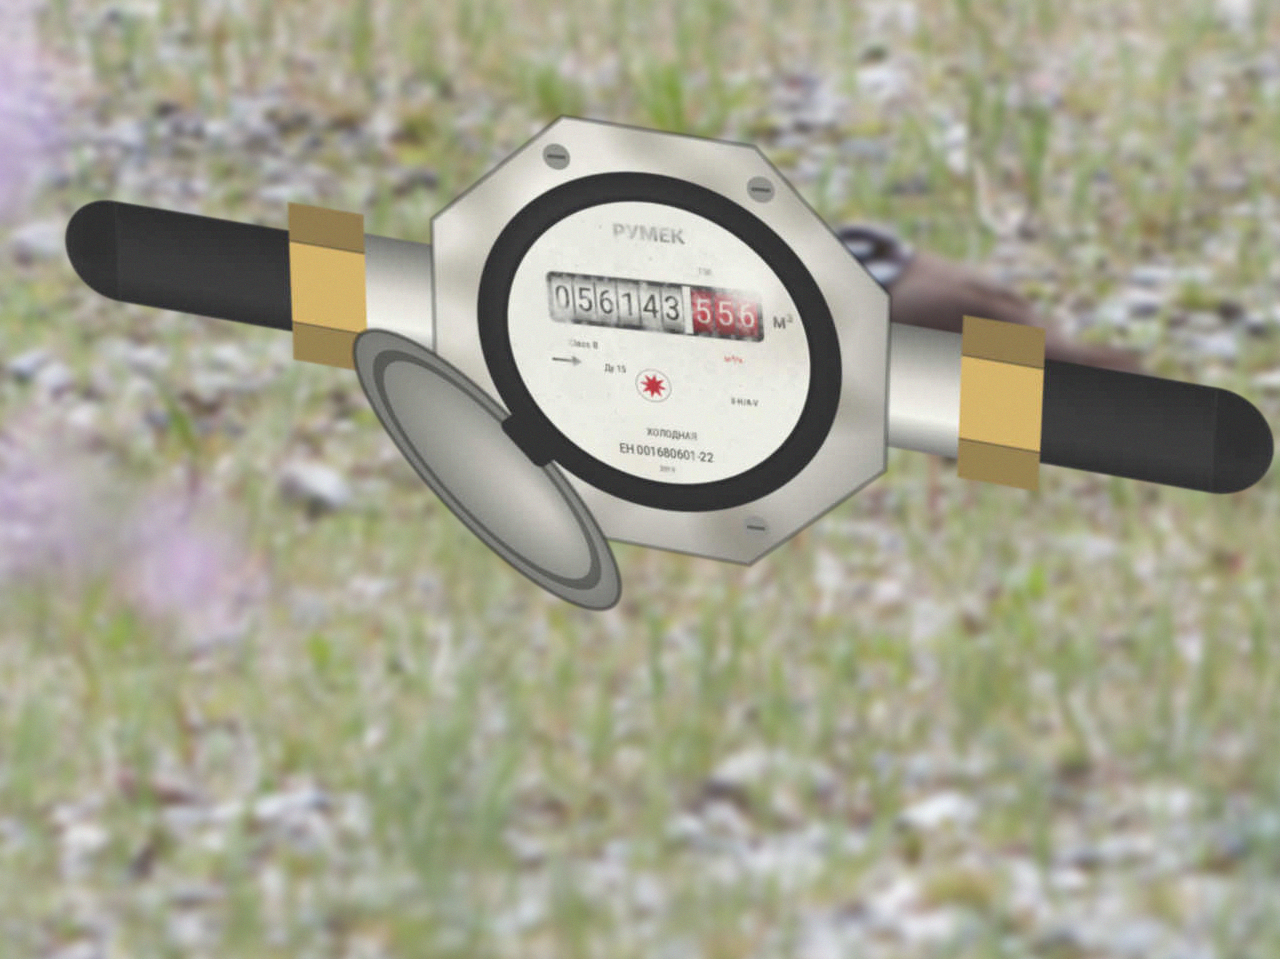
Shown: 56143.556 m³
